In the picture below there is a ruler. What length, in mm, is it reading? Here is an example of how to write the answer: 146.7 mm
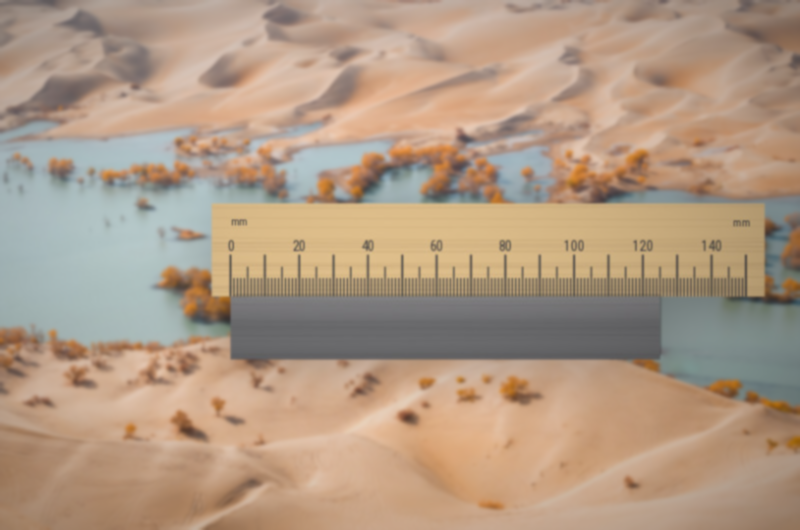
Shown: 125 mm
